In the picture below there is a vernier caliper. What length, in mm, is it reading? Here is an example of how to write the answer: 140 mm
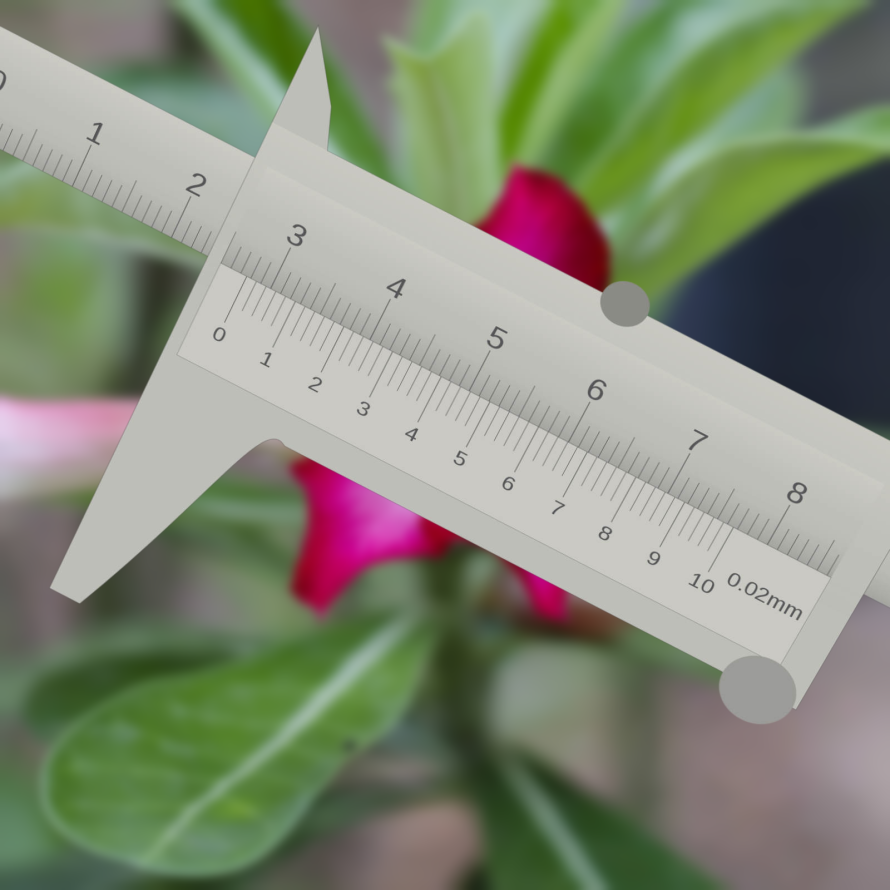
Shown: 27.6 mm
